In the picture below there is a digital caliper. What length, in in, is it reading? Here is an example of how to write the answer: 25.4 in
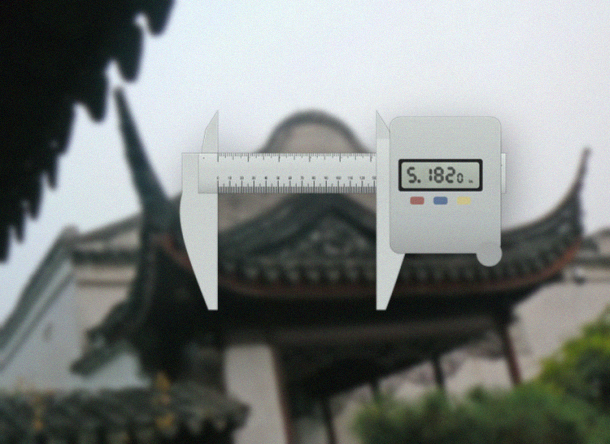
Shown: 5.1820 in
